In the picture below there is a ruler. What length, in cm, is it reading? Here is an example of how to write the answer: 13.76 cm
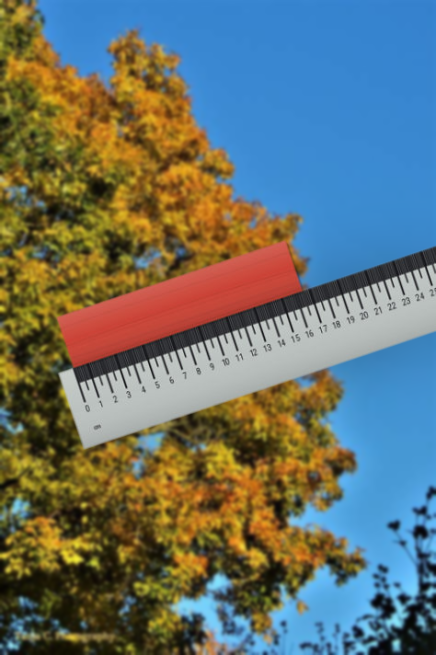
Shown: 16.5 cm
